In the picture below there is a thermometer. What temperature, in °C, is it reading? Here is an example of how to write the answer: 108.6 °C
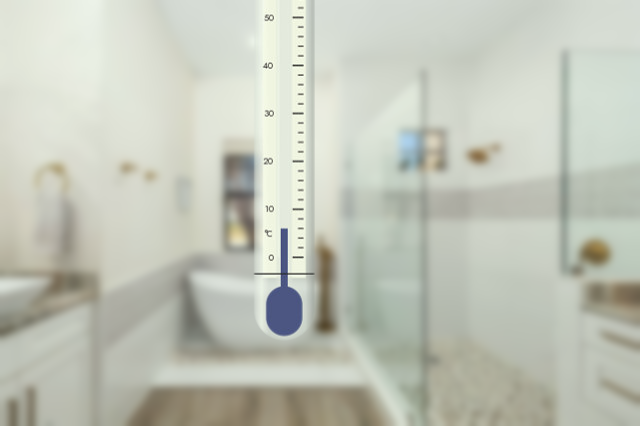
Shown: 6 °C
